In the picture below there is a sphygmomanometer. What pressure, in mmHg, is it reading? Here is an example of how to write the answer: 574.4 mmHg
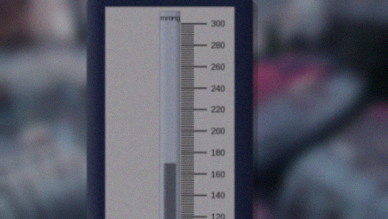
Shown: 170 mmHg
